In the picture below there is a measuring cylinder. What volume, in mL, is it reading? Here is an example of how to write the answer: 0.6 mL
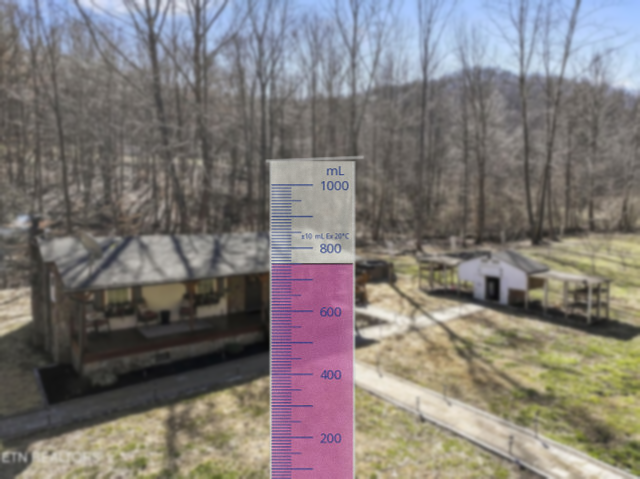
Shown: 750 mL
